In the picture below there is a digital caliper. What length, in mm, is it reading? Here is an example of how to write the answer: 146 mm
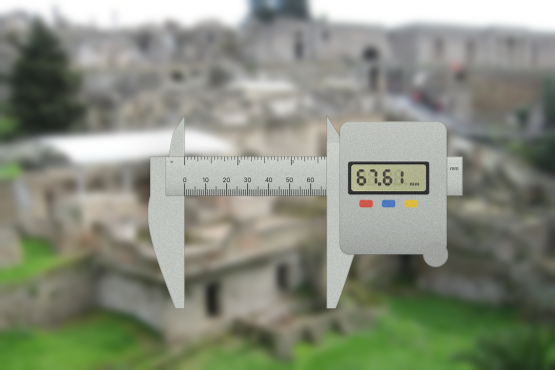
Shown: 67.61 mm
